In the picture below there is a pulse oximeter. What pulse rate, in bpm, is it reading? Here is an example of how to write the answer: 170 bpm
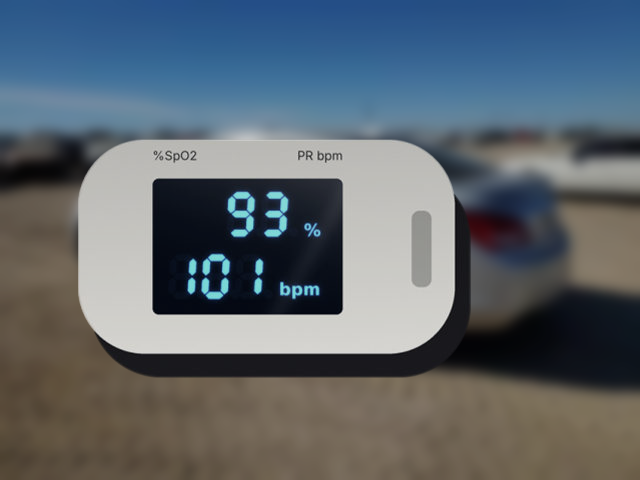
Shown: 101 bpm
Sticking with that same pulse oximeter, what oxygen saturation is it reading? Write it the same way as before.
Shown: 93 %
